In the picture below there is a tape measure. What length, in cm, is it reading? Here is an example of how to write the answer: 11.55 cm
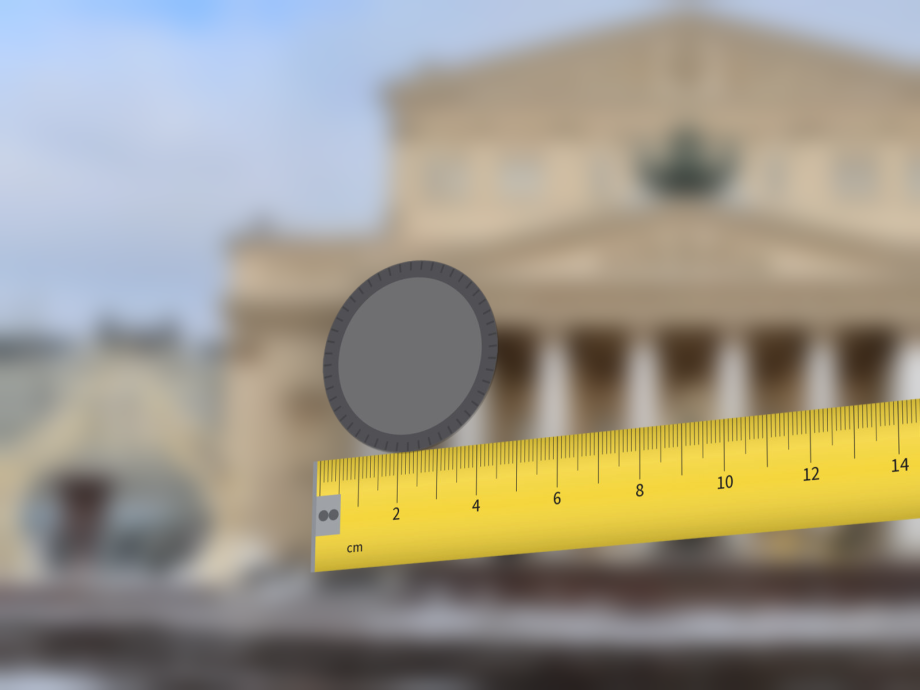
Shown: 4.5 cm
